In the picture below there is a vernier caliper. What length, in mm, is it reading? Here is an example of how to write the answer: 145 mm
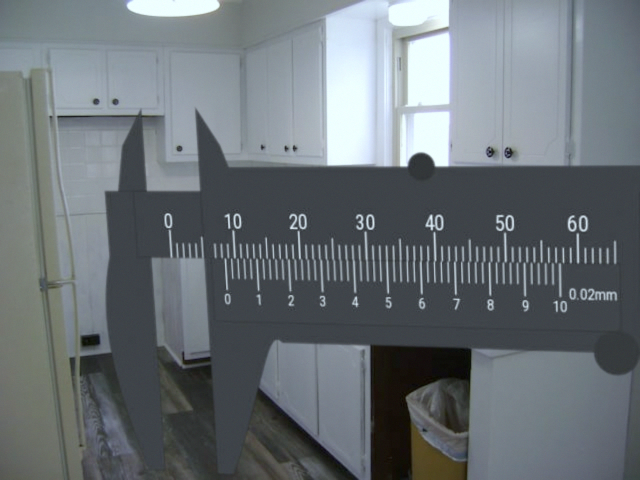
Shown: 8.5 mm
